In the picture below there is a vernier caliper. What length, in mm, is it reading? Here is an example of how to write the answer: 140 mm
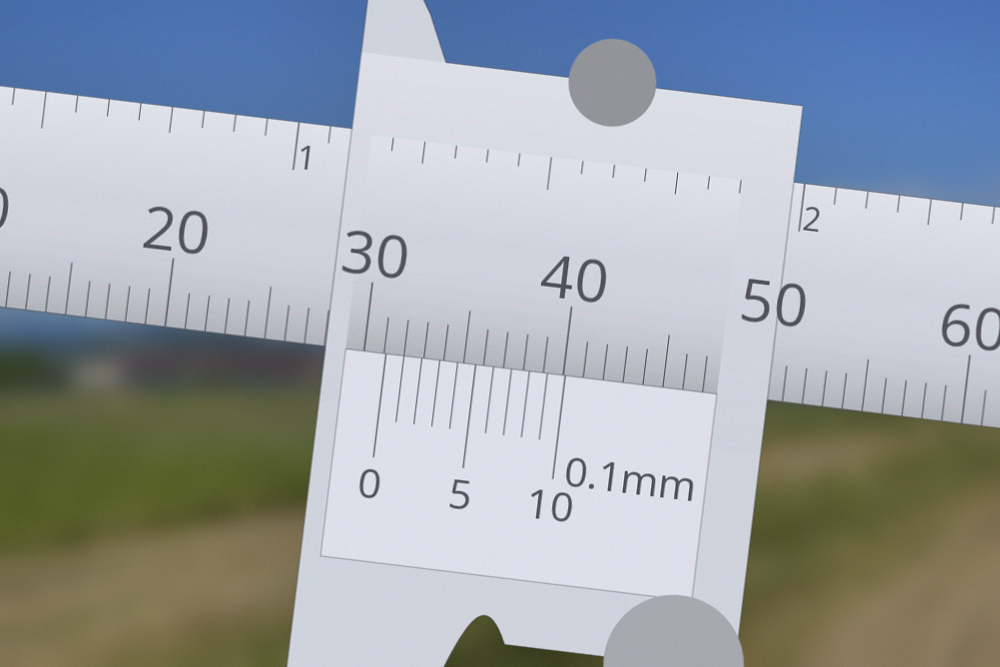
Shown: 31.1 mm
